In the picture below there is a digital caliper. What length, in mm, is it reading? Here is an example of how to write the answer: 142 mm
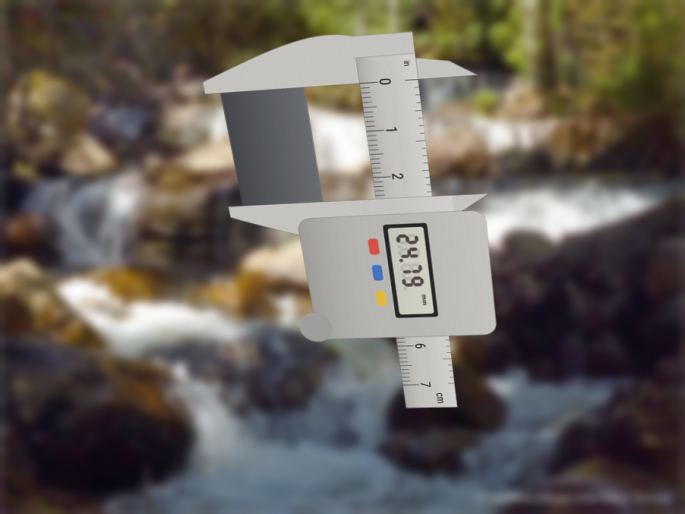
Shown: 24.79 mm
